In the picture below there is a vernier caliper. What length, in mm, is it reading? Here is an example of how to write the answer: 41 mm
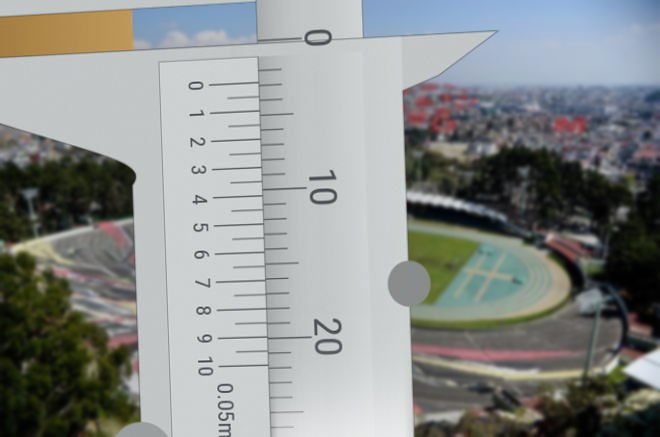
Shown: 2.8 mm
